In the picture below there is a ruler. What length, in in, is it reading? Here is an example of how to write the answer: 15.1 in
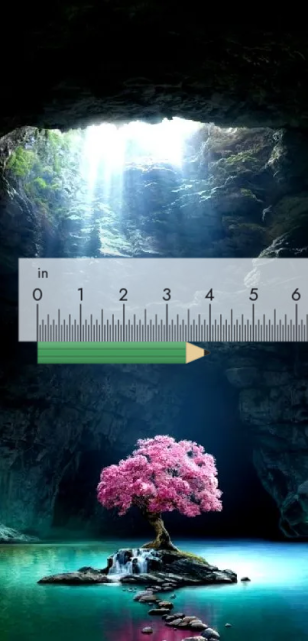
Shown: 4 in
